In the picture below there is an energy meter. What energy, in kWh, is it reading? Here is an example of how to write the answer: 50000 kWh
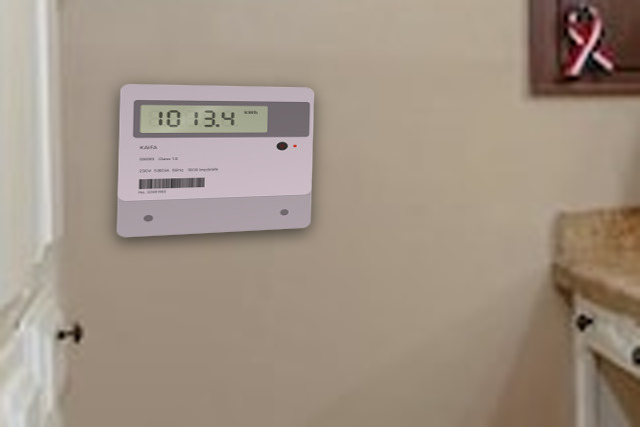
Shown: 1013.4 kWh
